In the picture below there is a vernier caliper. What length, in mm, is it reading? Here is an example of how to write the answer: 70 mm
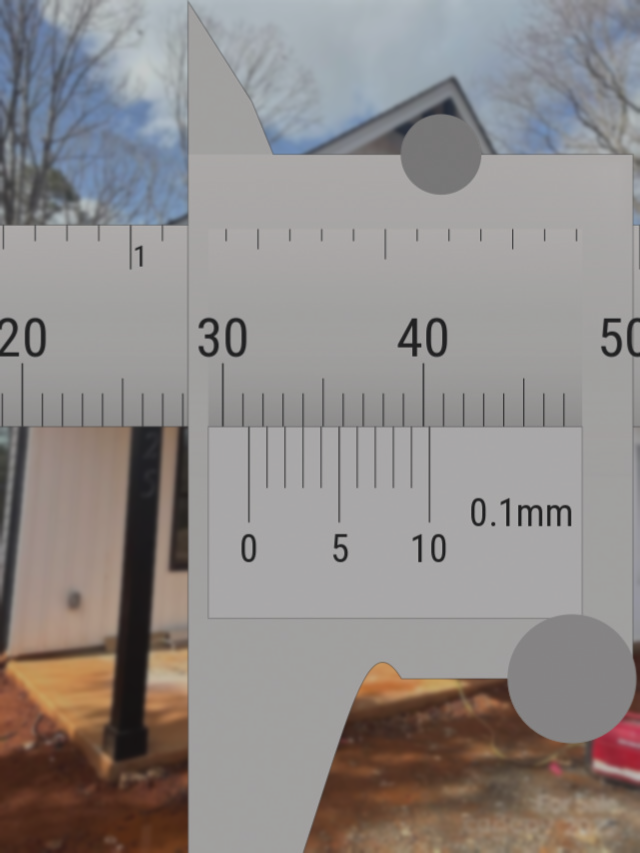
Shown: 31.3 mm
